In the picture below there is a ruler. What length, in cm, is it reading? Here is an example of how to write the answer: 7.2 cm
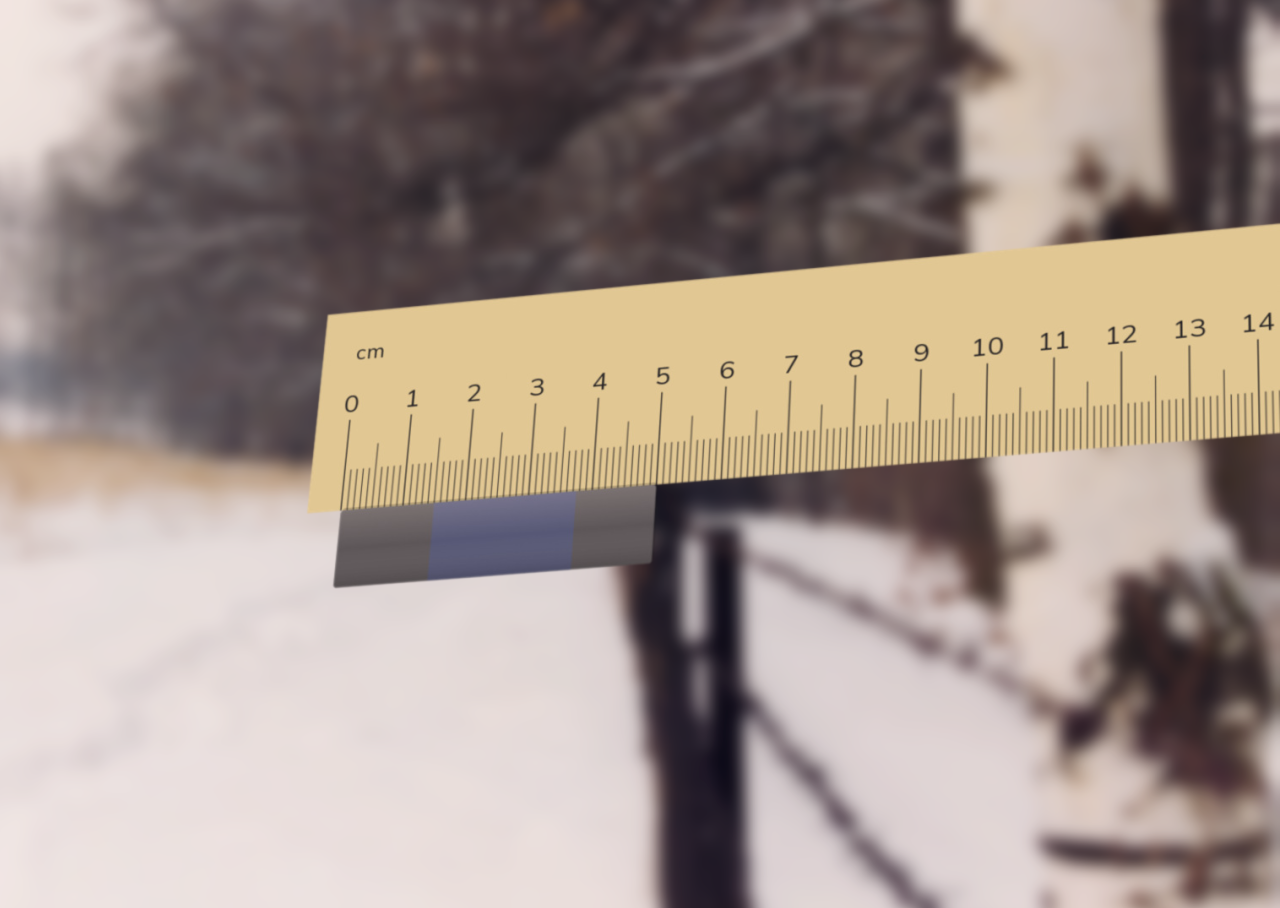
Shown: 5 cm
